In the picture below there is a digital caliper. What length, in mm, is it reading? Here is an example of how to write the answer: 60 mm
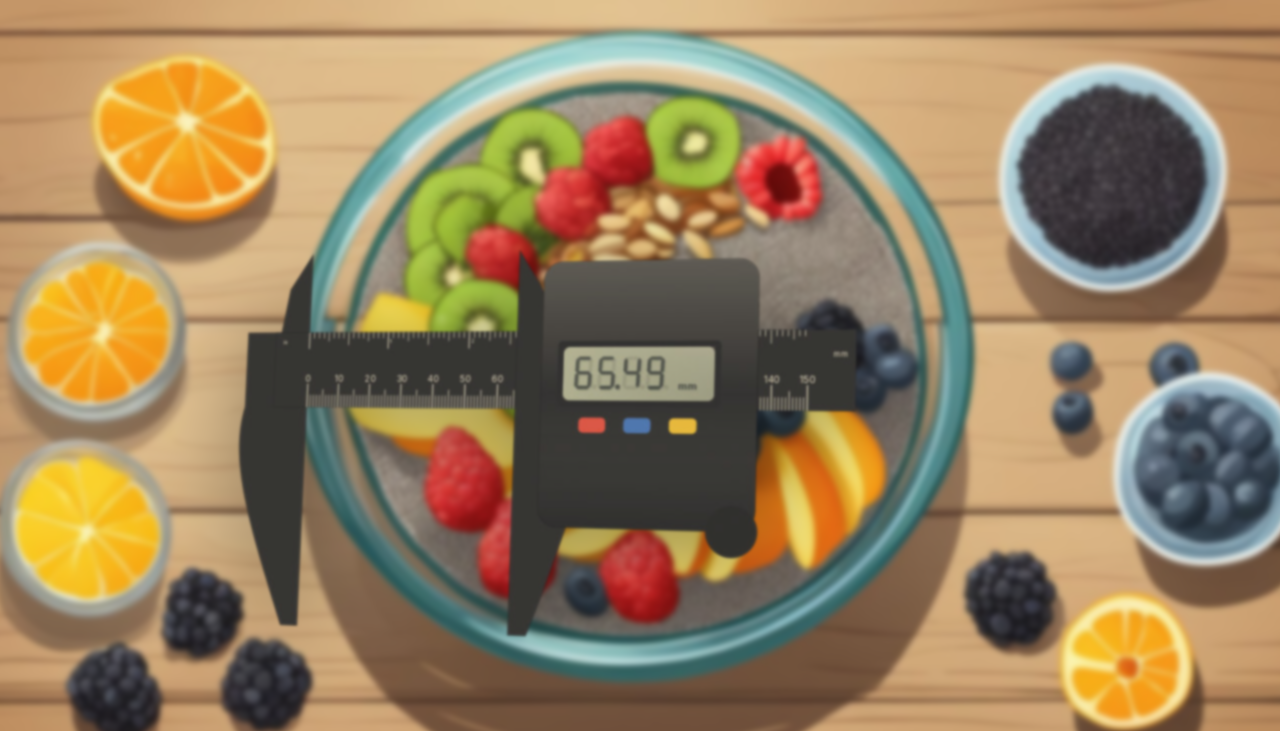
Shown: 65.49 mm
